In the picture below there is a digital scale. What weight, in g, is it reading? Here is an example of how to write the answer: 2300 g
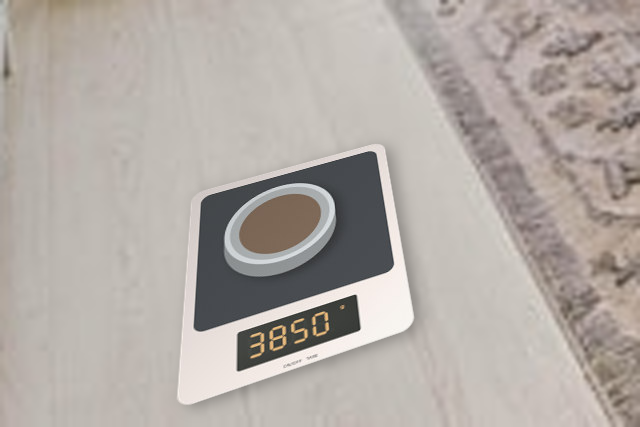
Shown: 3850 g
